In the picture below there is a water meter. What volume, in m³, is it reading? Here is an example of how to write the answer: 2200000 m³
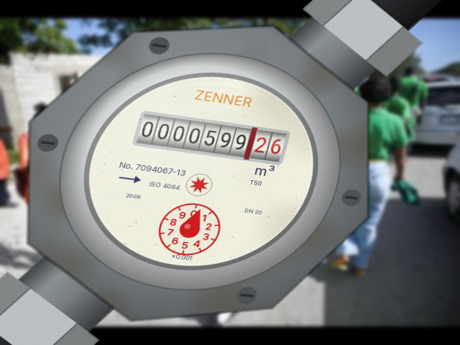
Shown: 599.260 m³
